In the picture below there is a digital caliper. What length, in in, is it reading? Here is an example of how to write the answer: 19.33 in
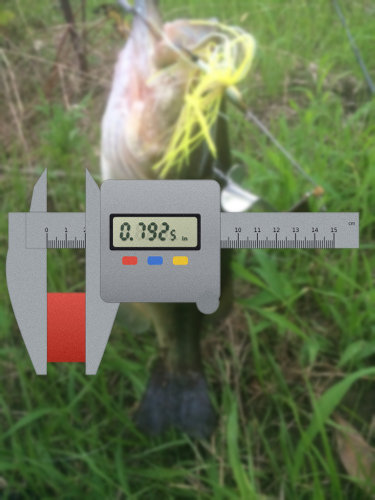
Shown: 0.7925 in
